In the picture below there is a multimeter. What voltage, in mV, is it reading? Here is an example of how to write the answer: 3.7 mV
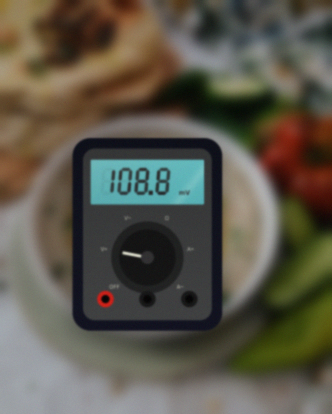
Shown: 108.8 mV
